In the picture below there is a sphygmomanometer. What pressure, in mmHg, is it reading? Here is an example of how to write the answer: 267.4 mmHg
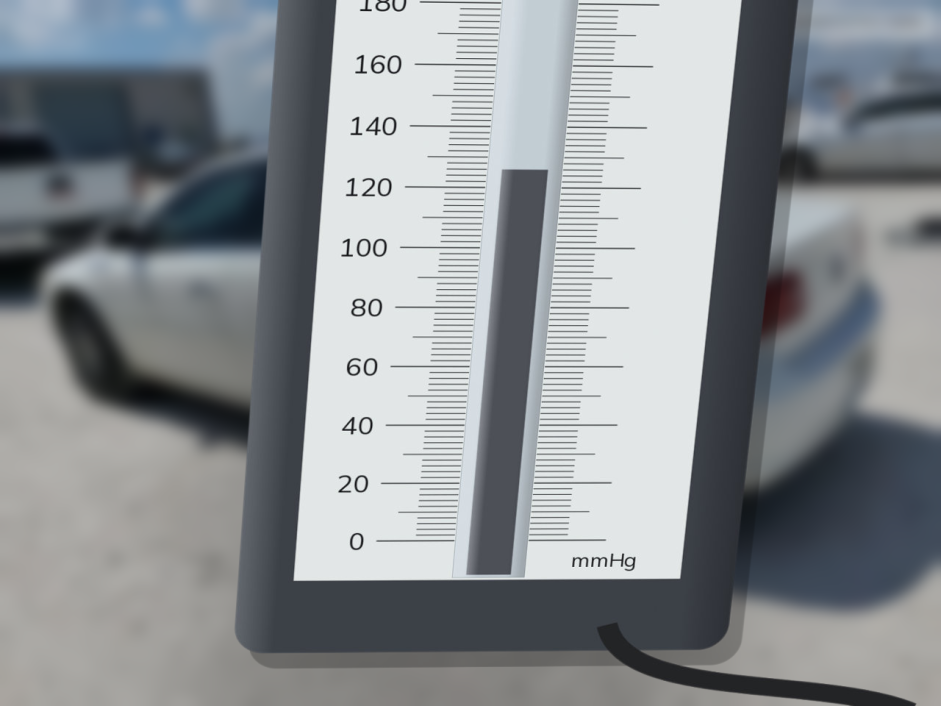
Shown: 126 mmHg
